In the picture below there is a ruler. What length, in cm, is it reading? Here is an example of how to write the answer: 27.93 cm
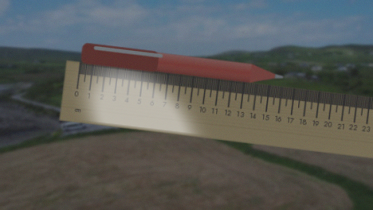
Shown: 16 cm
